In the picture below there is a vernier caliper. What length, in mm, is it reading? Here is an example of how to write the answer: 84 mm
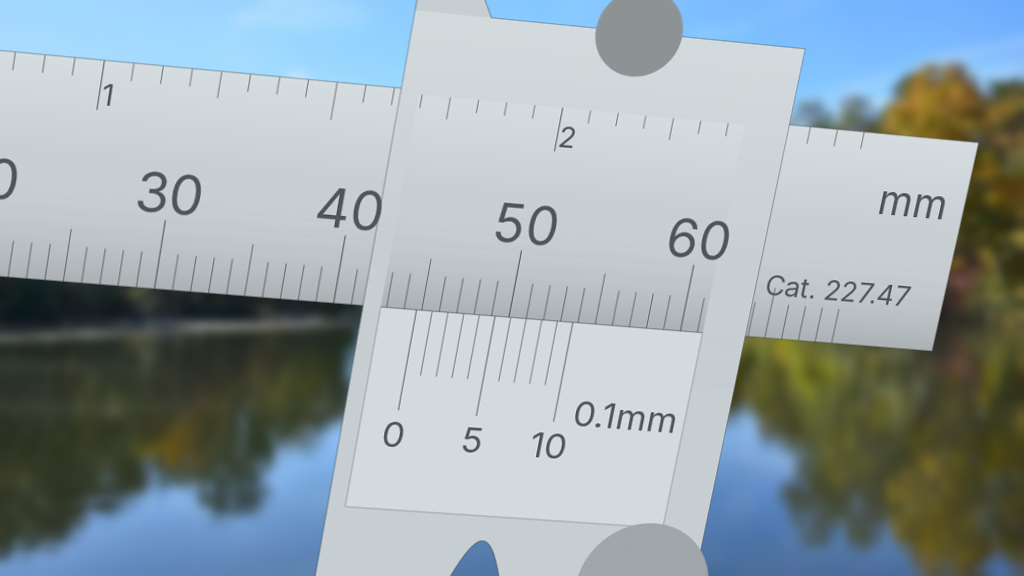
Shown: 44.7 mm
